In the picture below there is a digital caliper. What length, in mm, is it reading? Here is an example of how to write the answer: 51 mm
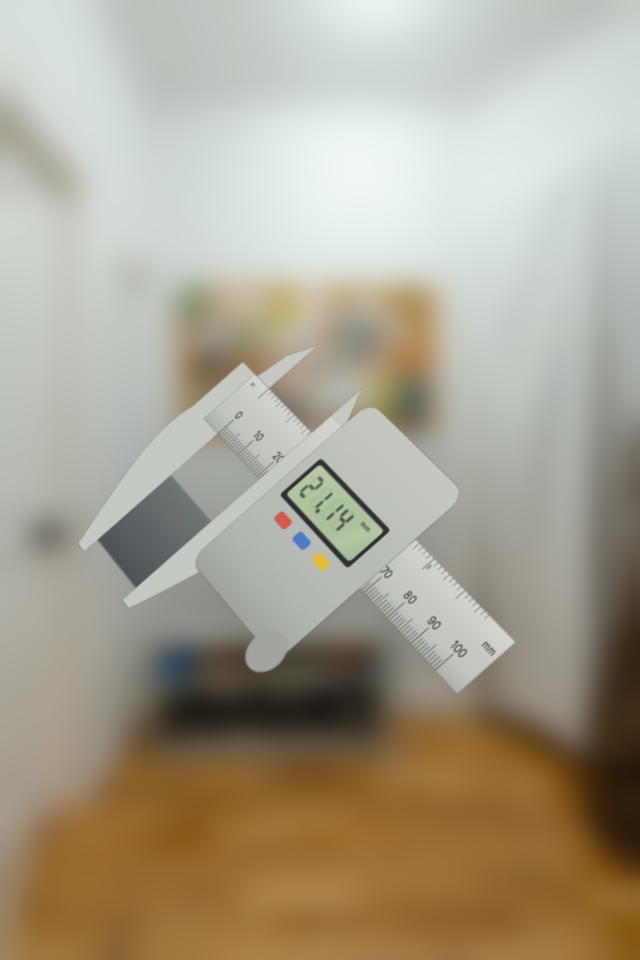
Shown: 21.14 mm
